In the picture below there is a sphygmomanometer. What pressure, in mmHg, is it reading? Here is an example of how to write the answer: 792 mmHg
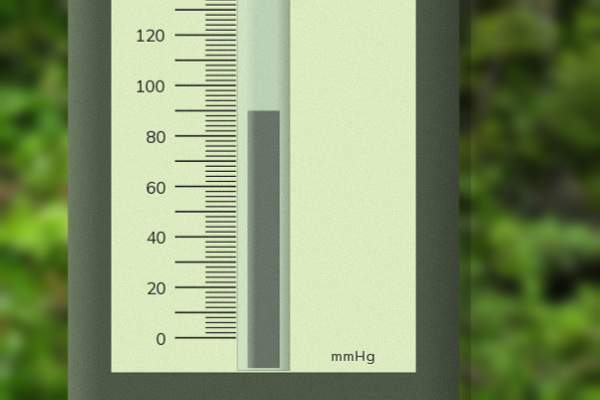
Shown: 90 mmHg
